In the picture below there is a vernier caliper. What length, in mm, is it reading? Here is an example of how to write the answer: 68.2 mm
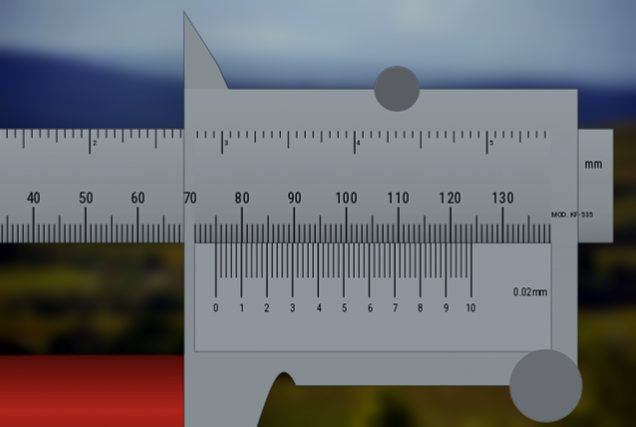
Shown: 75.0 mm
